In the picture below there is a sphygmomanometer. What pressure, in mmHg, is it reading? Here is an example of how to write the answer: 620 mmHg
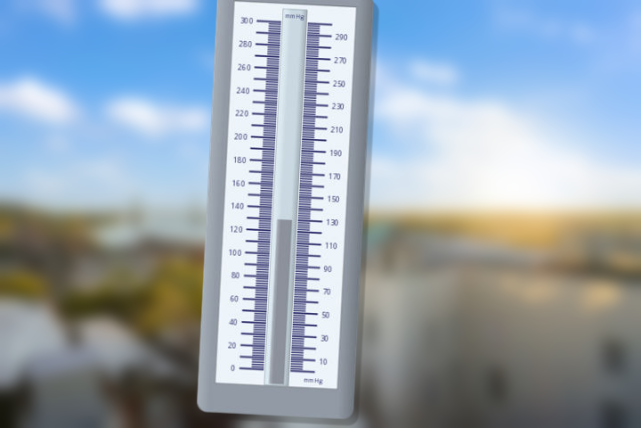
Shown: 130 mmHg
